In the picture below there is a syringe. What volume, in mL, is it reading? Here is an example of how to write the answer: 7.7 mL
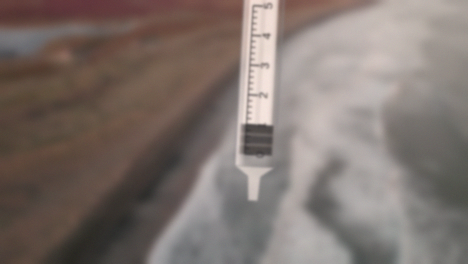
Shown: 0 mL
